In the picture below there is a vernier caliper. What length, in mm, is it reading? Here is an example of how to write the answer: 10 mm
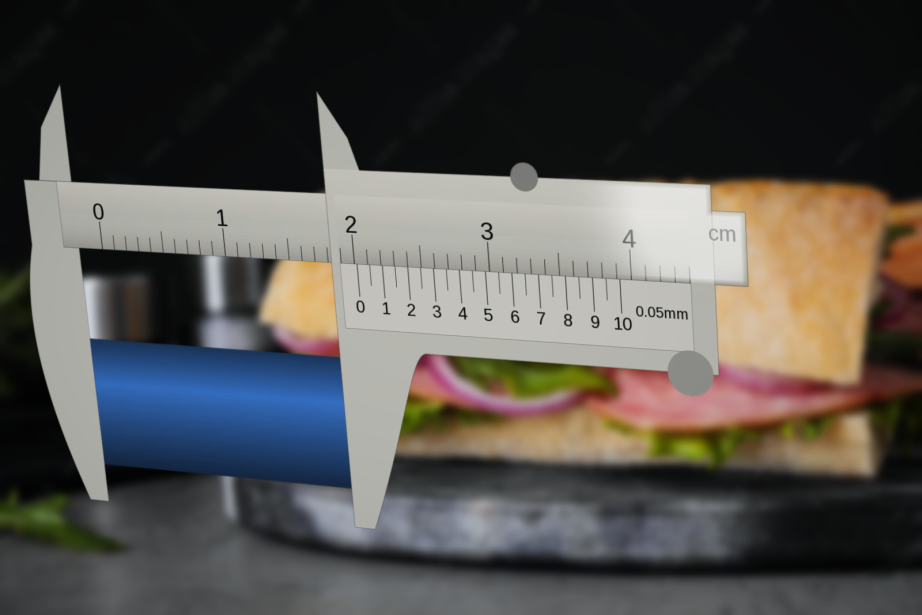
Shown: 20.2 mm
